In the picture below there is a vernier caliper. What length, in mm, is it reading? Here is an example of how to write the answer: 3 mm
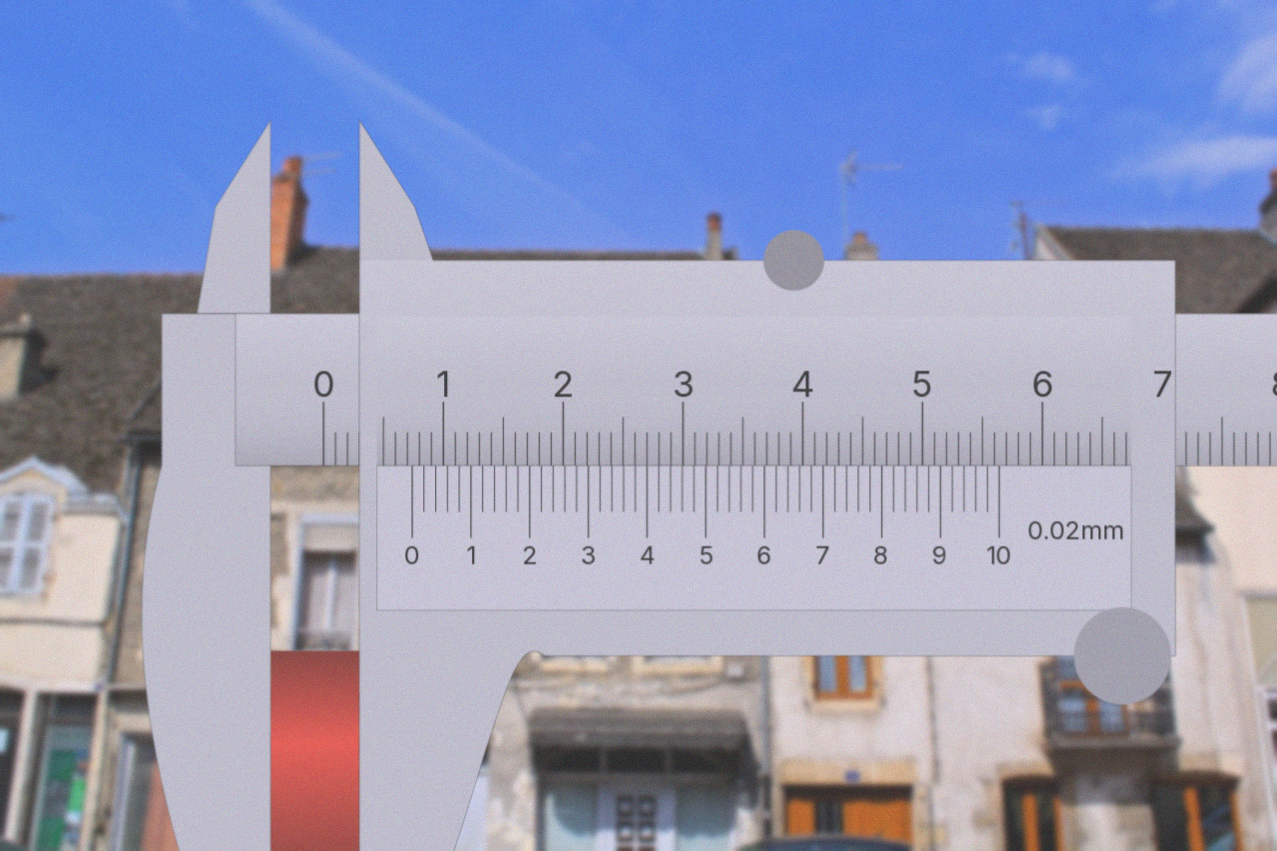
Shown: 7.4 mm
